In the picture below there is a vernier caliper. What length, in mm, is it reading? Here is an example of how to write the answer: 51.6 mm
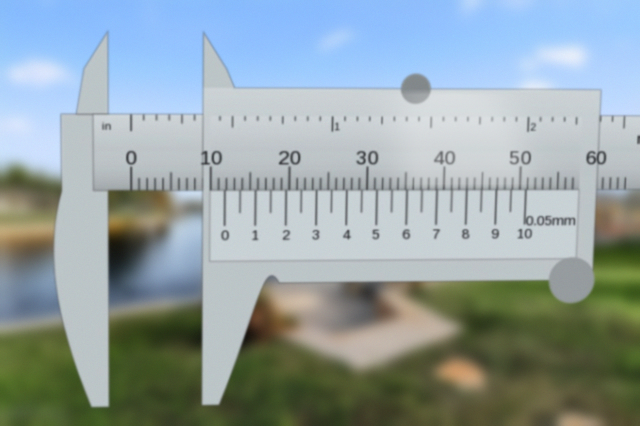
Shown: 11.8 mm
